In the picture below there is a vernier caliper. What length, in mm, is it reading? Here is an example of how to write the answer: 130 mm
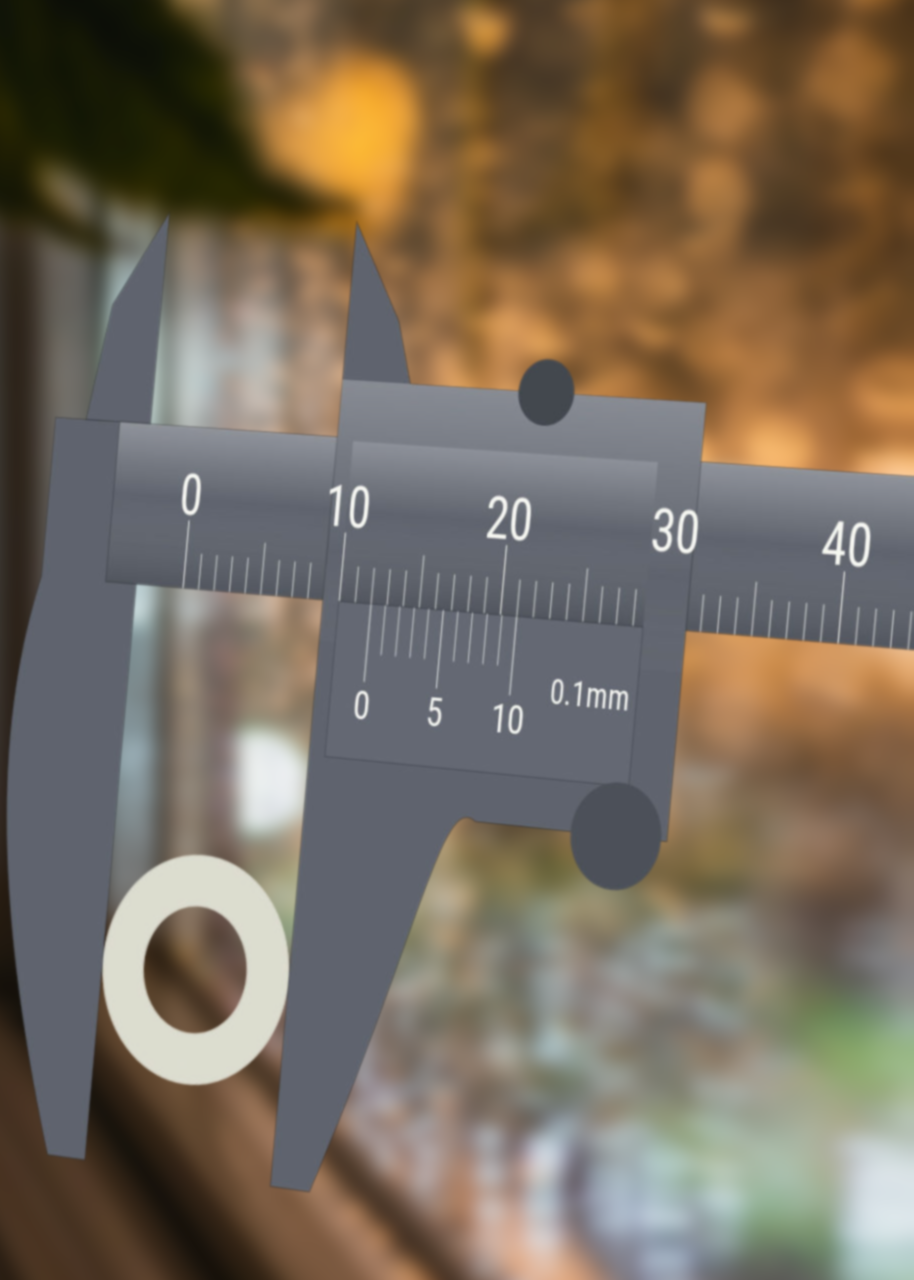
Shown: 12.0 mm
